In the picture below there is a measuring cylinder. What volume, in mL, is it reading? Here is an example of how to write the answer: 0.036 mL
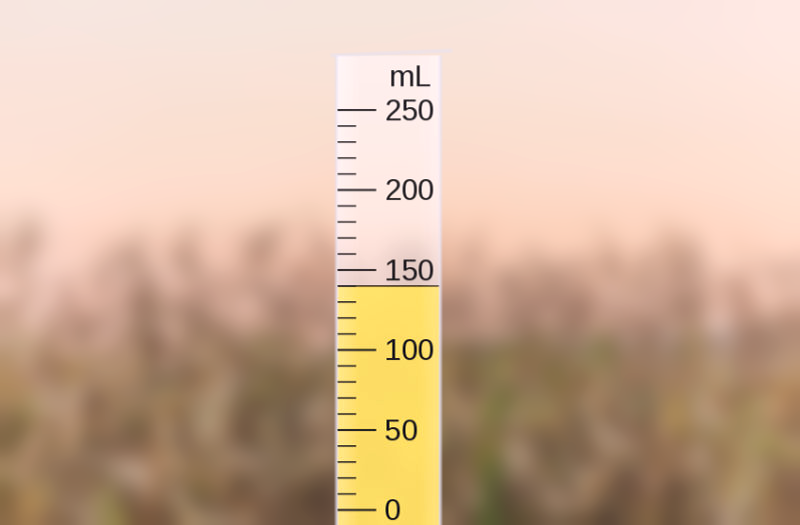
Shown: 140 mL
